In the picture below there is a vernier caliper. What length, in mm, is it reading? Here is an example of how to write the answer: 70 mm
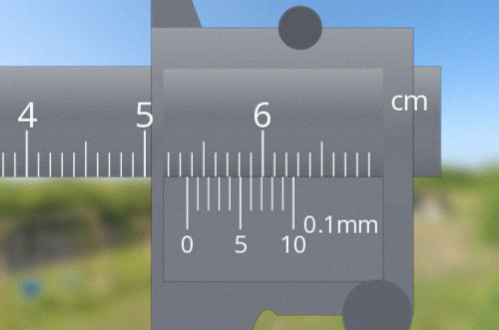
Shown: 53.6 mm
